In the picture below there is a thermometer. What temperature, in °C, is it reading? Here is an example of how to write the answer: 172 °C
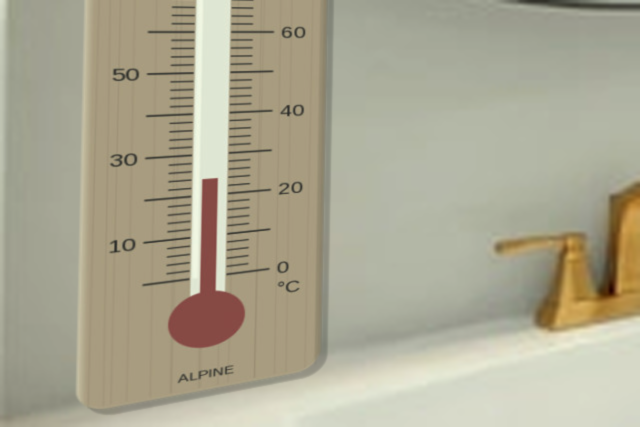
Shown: 24 °C
